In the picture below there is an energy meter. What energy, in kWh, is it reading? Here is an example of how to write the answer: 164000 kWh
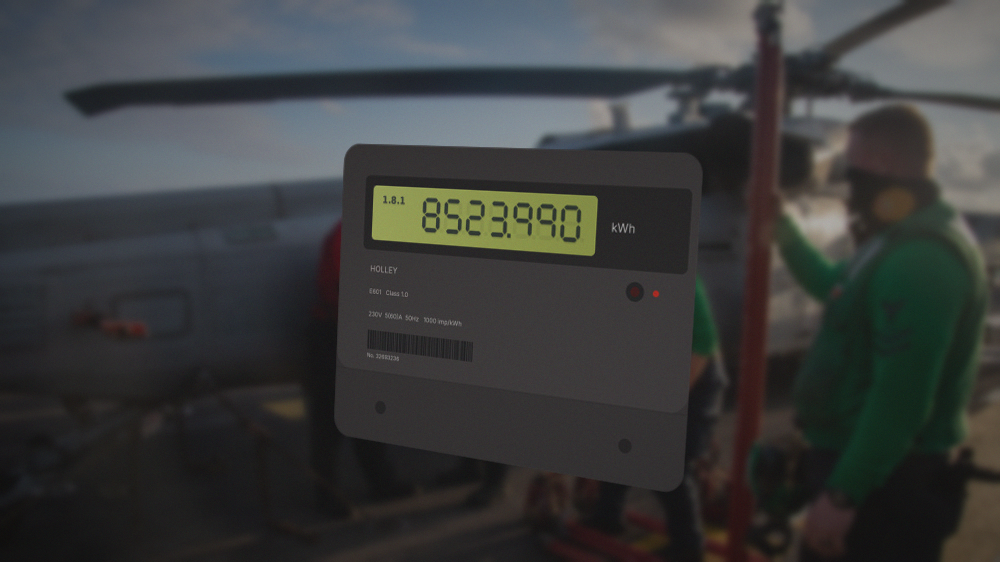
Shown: 8523.990 kWh
